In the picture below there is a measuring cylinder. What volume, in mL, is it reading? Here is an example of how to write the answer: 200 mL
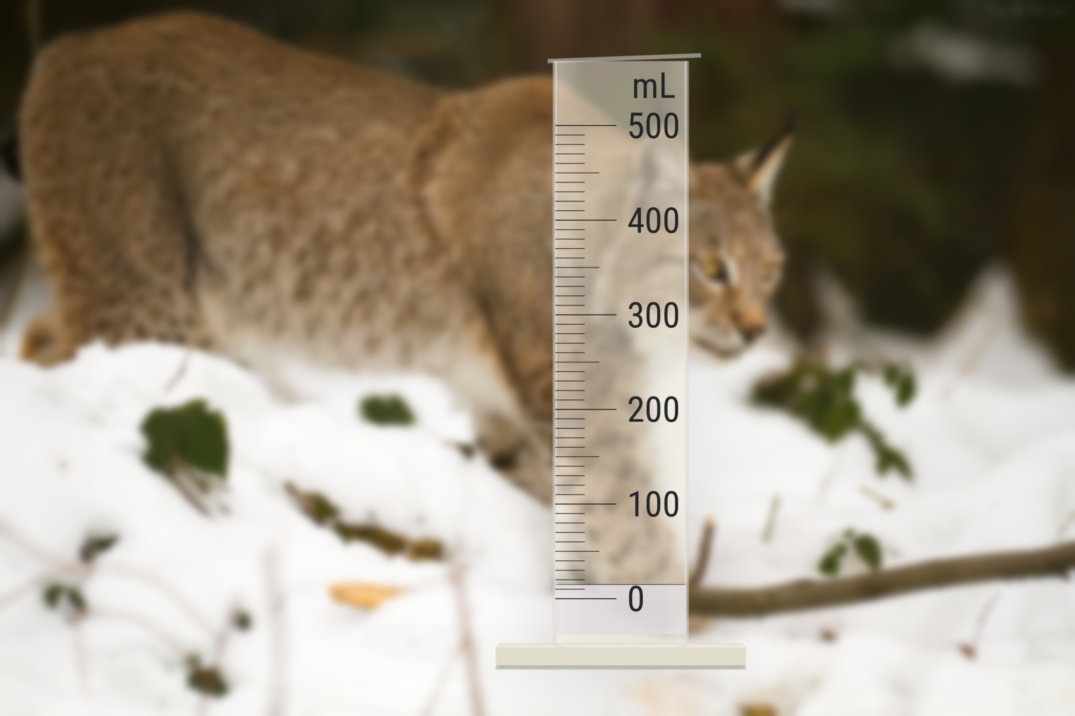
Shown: 15 mL
